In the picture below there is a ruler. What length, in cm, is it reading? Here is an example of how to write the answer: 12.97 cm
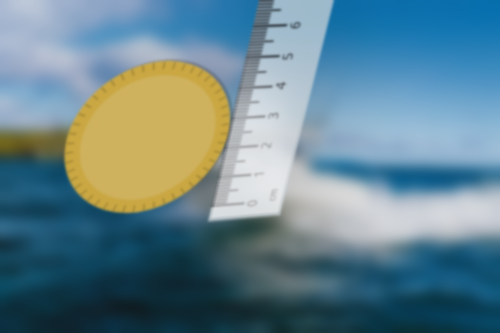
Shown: 5 cm
